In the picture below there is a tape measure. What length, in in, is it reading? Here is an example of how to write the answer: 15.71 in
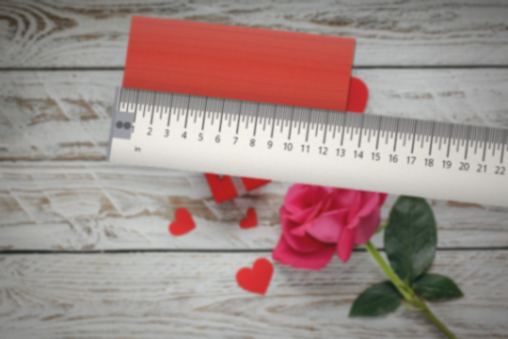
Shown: 13 in
